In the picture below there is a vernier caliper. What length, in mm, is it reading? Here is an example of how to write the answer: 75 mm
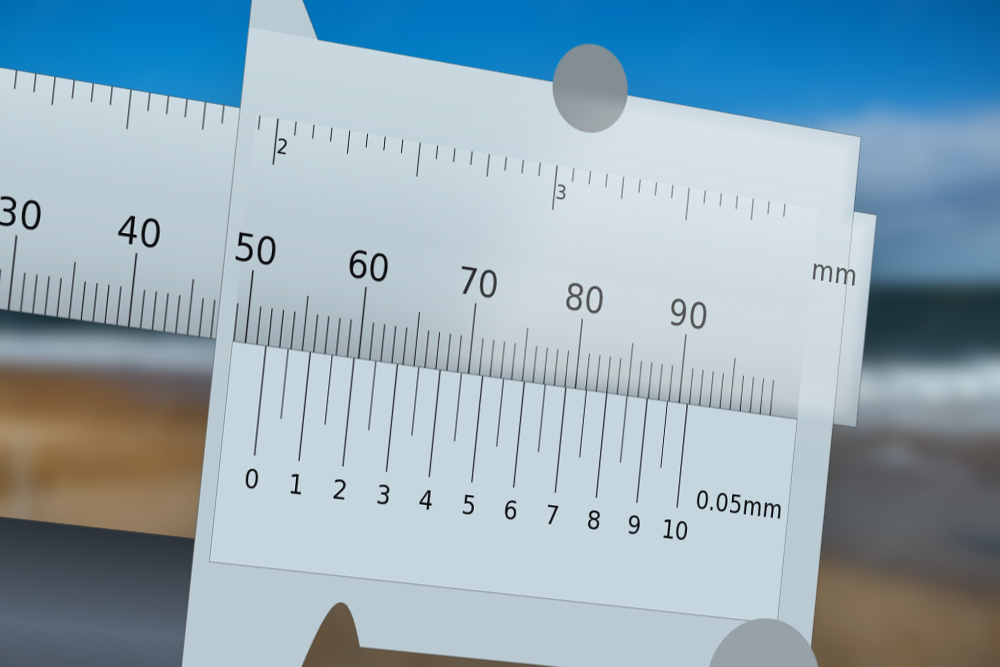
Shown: 51.8 mm
